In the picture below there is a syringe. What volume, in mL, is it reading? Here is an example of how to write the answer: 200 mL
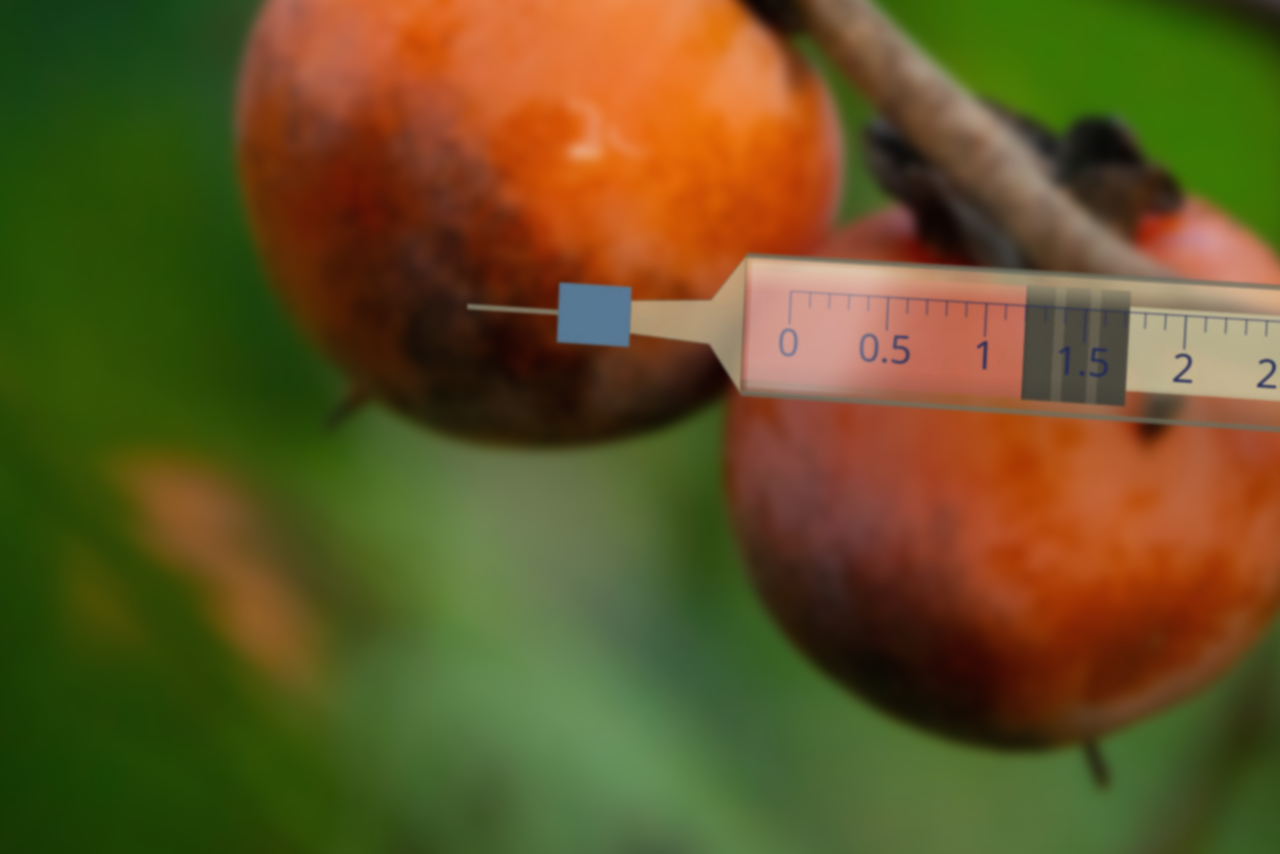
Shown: 1.2 mL
